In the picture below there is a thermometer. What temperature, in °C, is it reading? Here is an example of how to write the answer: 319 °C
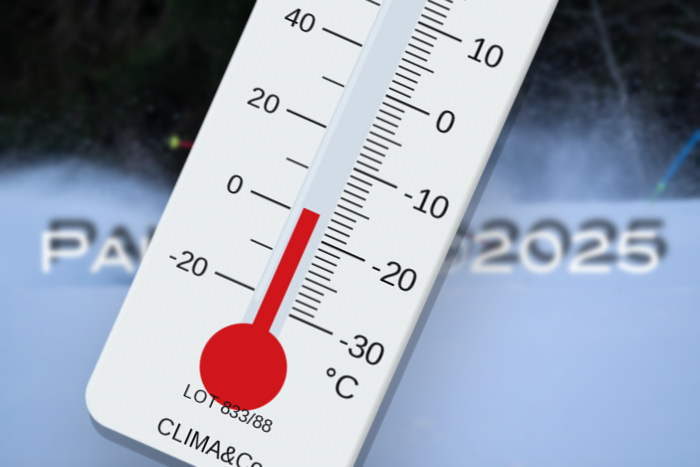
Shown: -17 °C
